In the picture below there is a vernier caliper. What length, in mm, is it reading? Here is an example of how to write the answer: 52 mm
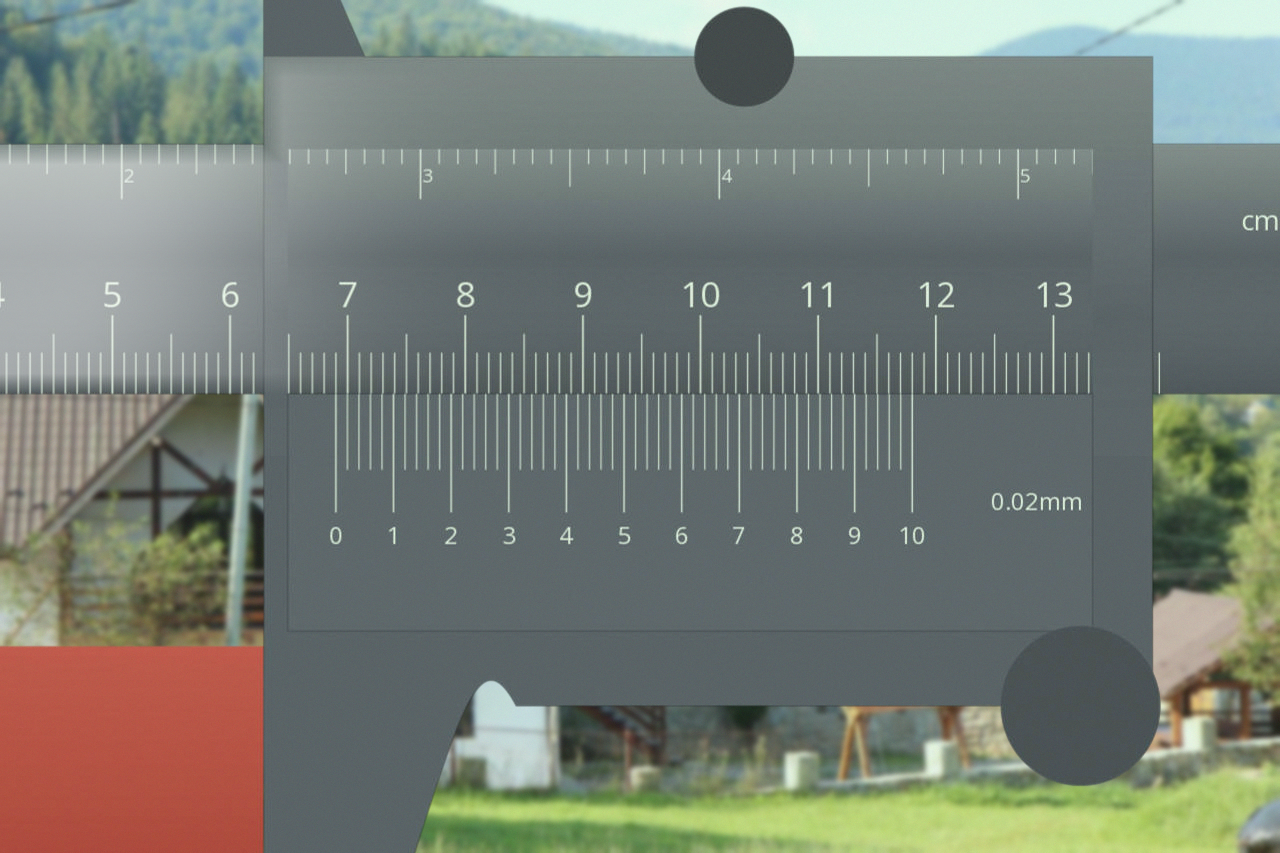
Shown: 69.0 mm
